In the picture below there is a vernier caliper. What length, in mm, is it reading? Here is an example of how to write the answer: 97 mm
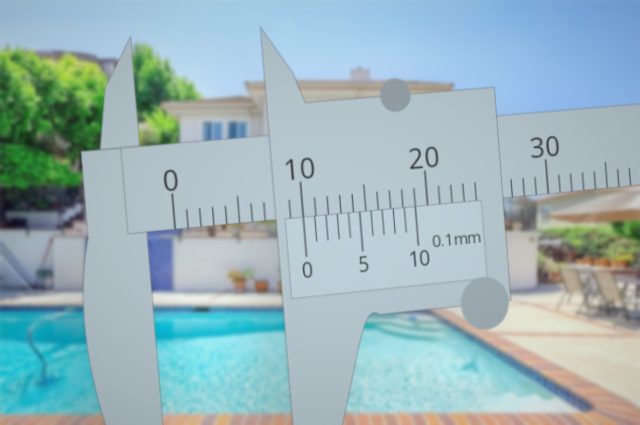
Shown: 10.0 mm
